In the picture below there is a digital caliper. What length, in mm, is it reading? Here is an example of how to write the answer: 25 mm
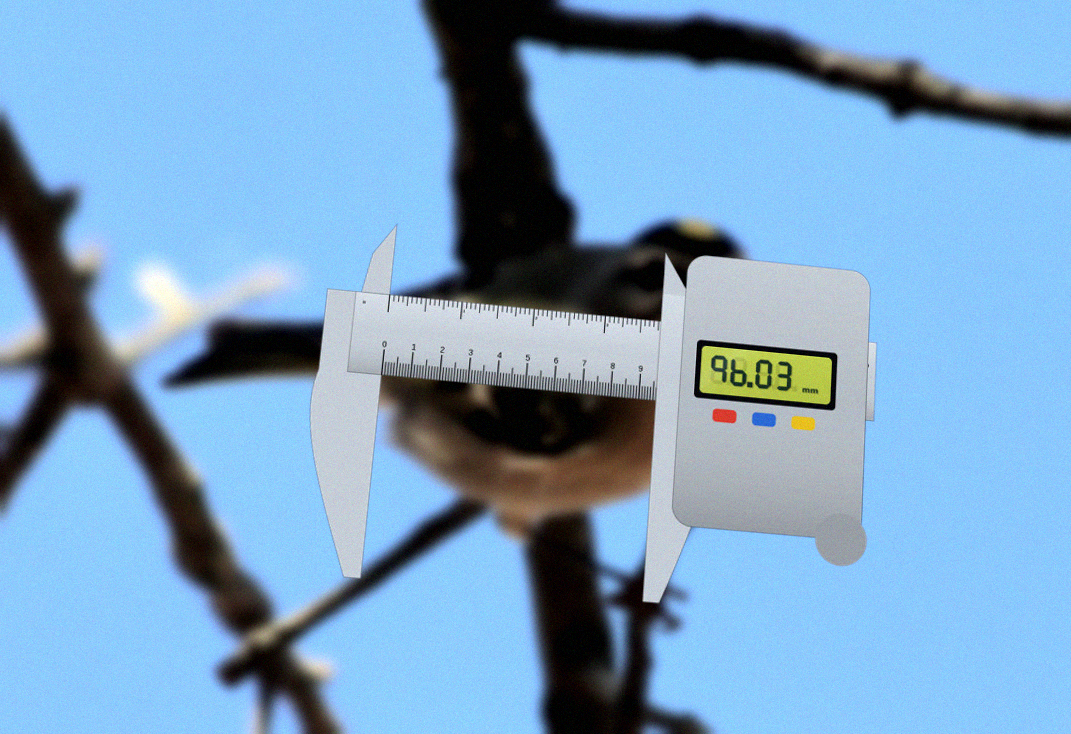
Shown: 96.03 mm
